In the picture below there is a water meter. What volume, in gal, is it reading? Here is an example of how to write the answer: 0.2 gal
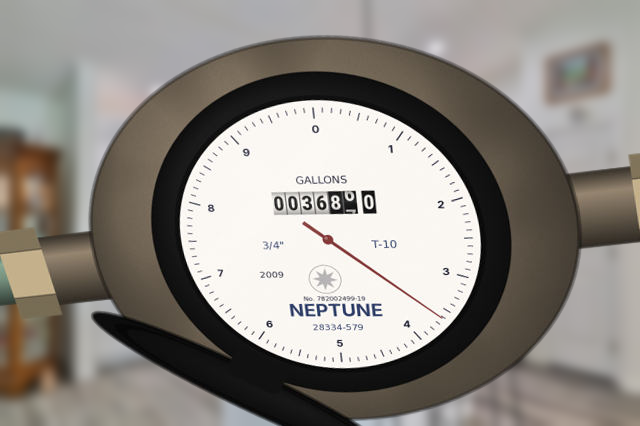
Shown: 36863.6 gal
